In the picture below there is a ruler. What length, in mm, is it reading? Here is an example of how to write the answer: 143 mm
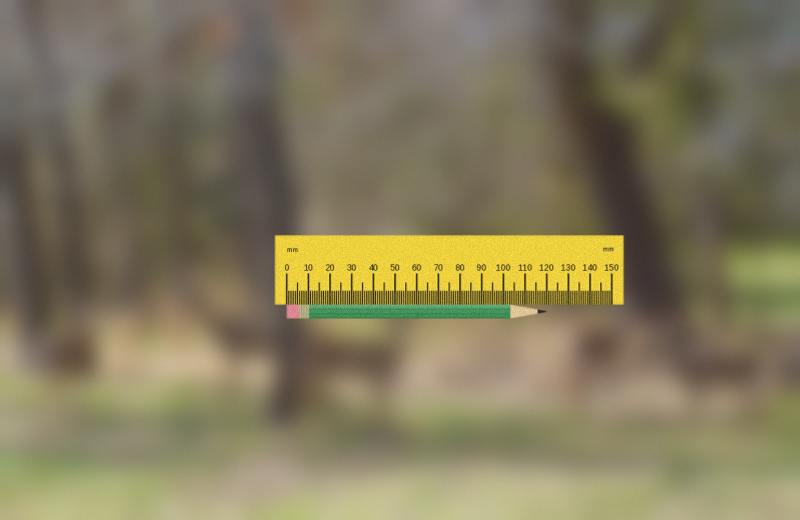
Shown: 120 mm
